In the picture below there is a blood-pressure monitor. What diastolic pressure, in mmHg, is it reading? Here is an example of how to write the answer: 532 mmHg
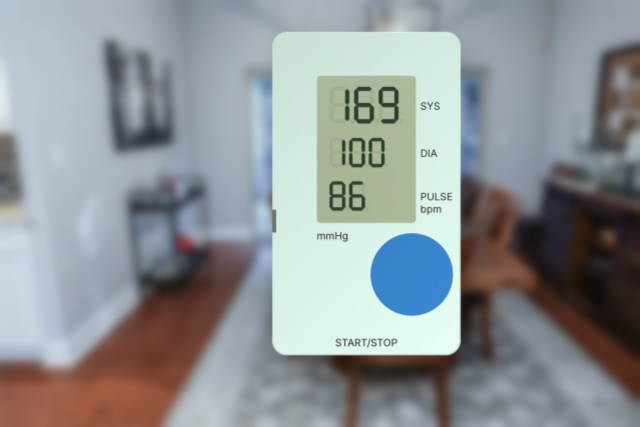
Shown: 100 mmHg
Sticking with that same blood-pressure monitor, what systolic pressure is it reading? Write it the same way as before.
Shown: 169 mmHg
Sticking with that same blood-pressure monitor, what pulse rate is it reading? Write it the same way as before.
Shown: 86 bpm
